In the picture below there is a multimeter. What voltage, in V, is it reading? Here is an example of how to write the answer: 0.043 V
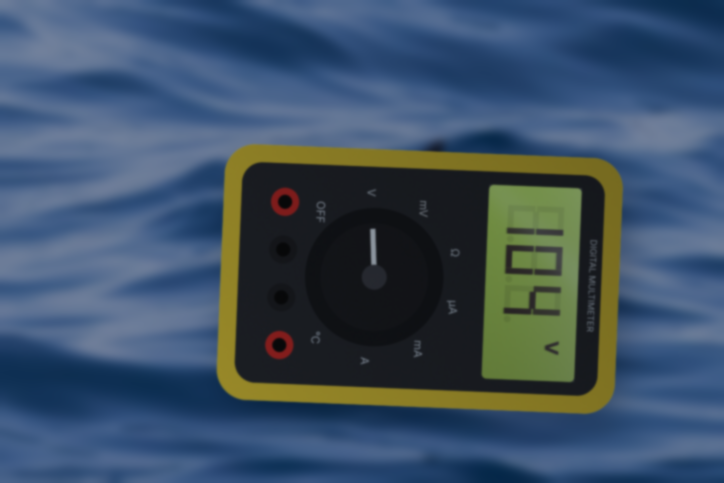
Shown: 104 V
